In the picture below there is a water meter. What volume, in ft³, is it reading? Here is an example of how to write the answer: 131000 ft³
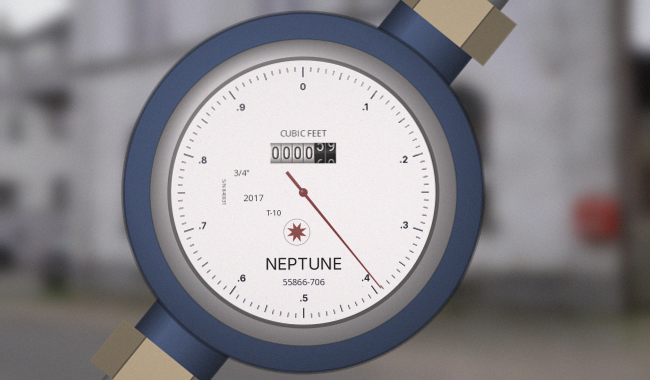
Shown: 59.39 ft³
